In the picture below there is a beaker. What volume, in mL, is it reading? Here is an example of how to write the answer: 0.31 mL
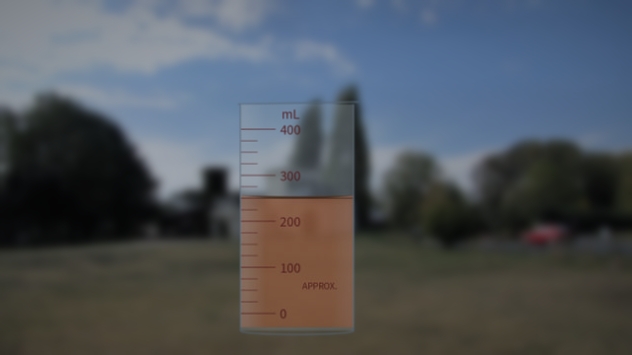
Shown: 250 mL
